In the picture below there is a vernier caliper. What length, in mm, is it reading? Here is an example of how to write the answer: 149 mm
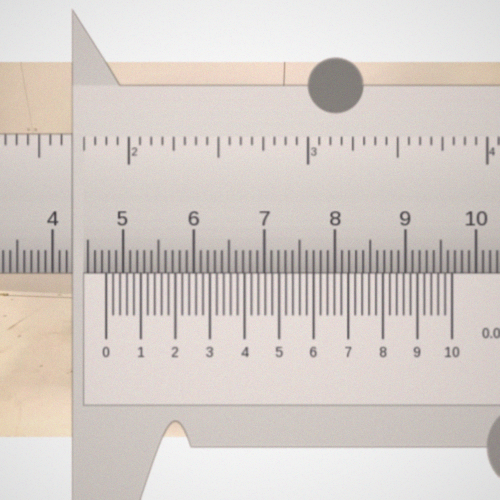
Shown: 47.6 mm
